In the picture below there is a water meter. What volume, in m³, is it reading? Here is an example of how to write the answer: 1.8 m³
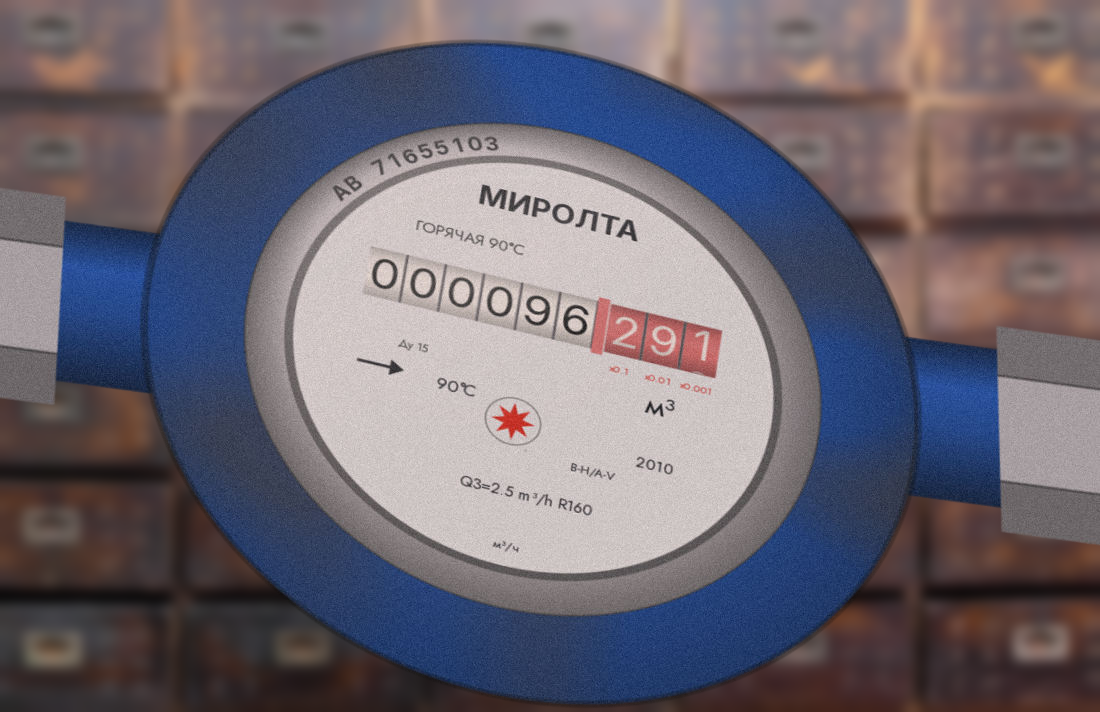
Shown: 96.291 m³
